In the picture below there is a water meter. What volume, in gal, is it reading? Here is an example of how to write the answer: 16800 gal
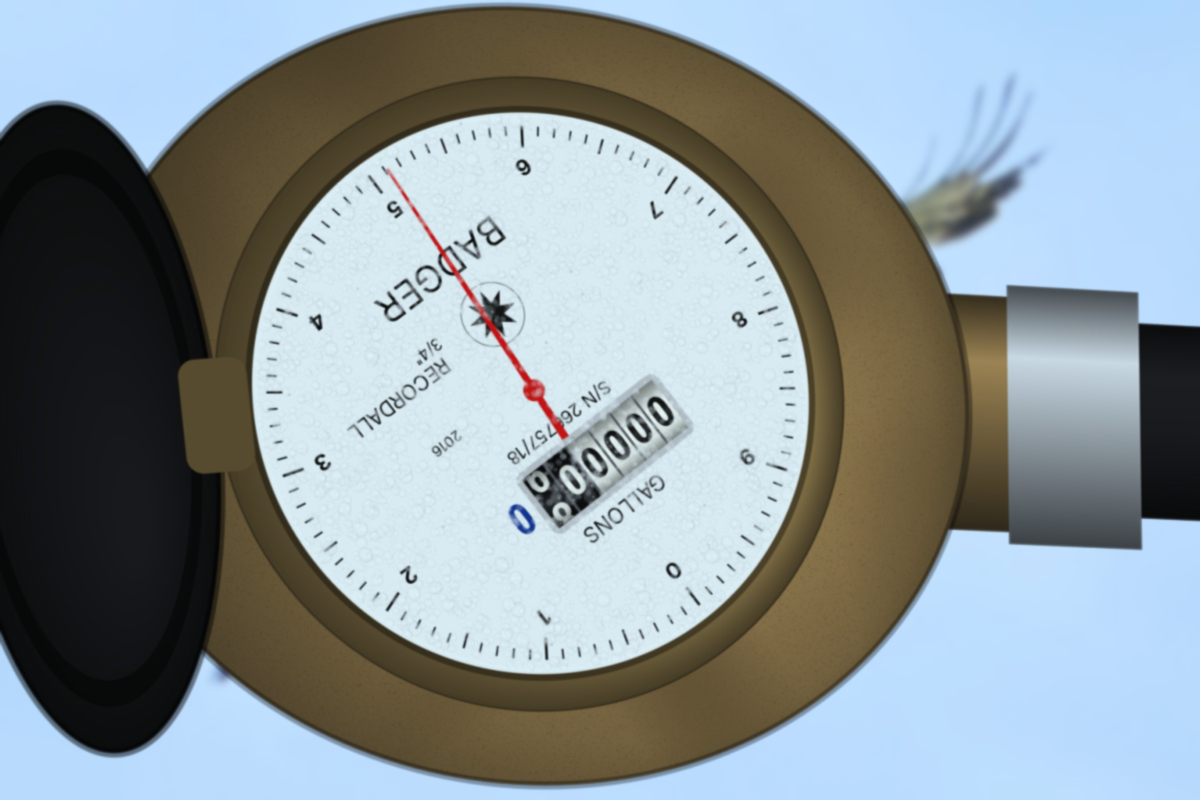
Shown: 85.1 gal
